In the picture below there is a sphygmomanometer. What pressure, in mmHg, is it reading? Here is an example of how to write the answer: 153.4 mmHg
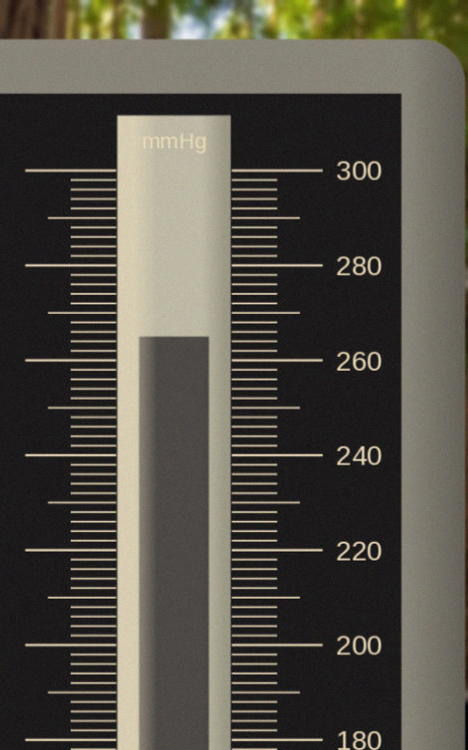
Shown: 265 mmHg
